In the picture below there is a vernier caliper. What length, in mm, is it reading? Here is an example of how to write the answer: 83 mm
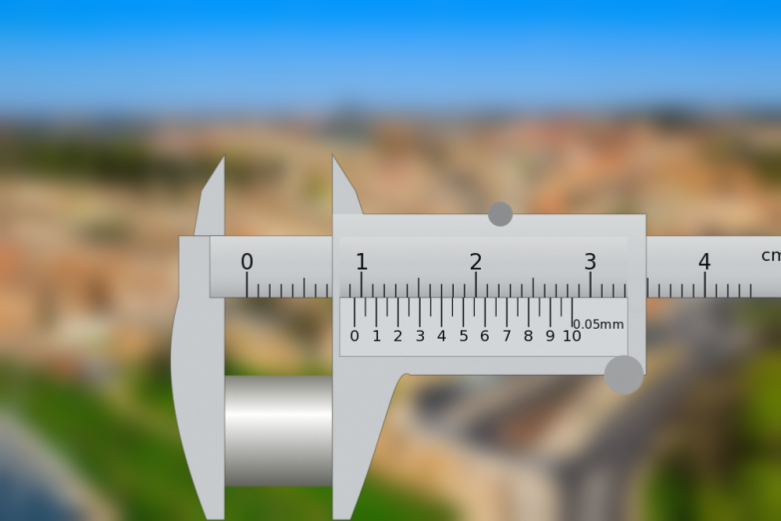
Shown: 9.4 mm
